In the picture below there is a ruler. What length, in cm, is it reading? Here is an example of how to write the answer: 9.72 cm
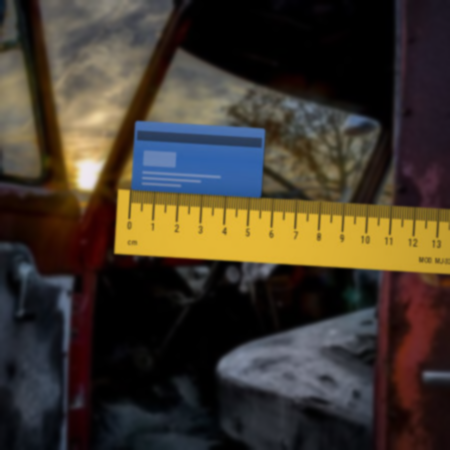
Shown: 5.5 cm
